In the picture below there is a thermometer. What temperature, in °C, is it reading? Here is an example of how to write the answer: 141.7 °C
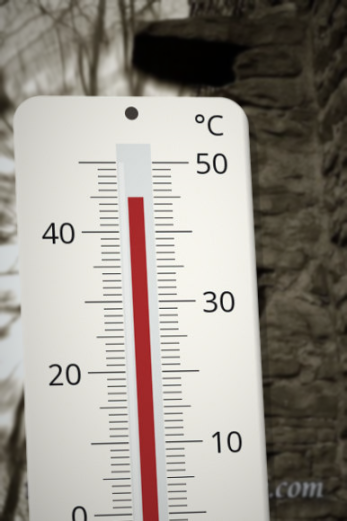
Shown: 45 °C
